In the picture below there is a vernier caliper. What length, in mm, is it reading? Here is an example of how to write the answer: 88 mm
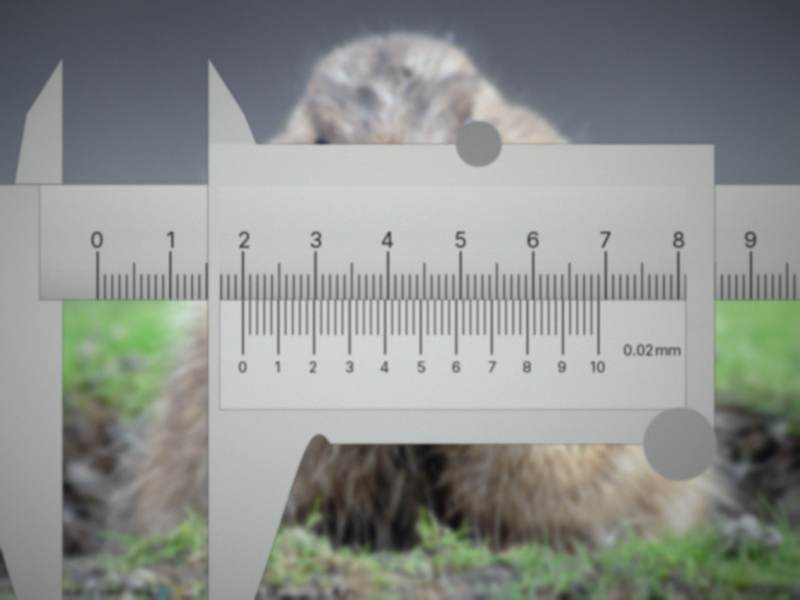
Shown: 20.0 mm
